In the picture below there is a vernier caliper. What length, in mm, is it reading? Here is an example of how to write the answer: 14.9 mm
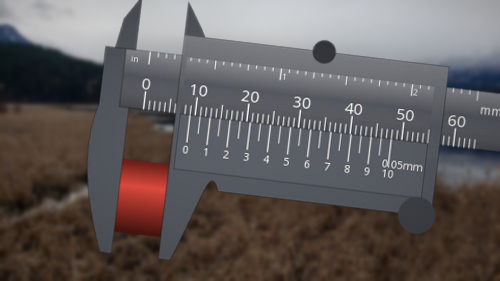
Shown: 9.0 mm
